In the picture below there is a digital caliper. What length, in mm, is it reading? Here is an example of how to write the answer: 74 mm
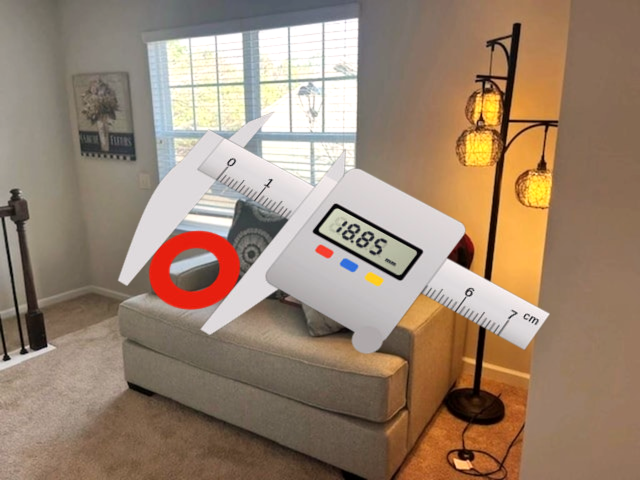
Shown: 18.85 mm
